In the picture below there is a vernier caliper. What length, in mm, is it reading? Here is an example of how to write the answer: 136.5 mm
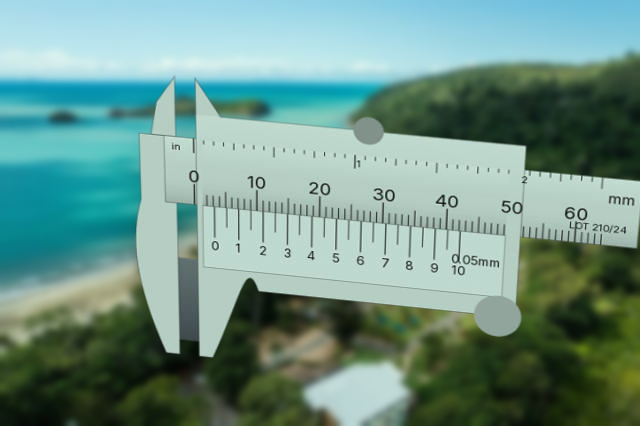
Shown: 3.2 mm
